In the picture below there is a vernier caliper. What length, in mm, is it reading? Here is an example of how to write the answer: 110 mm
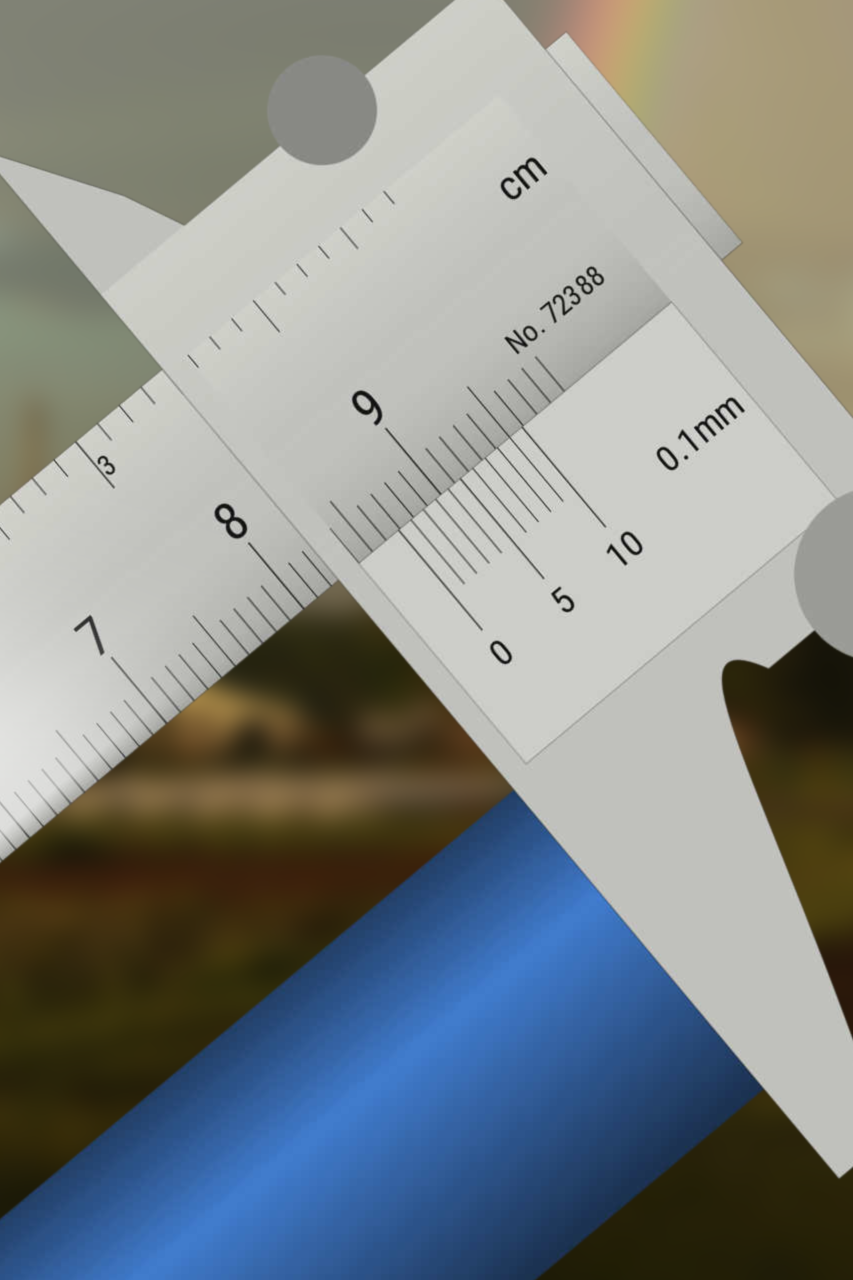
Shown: 86.9 mm
